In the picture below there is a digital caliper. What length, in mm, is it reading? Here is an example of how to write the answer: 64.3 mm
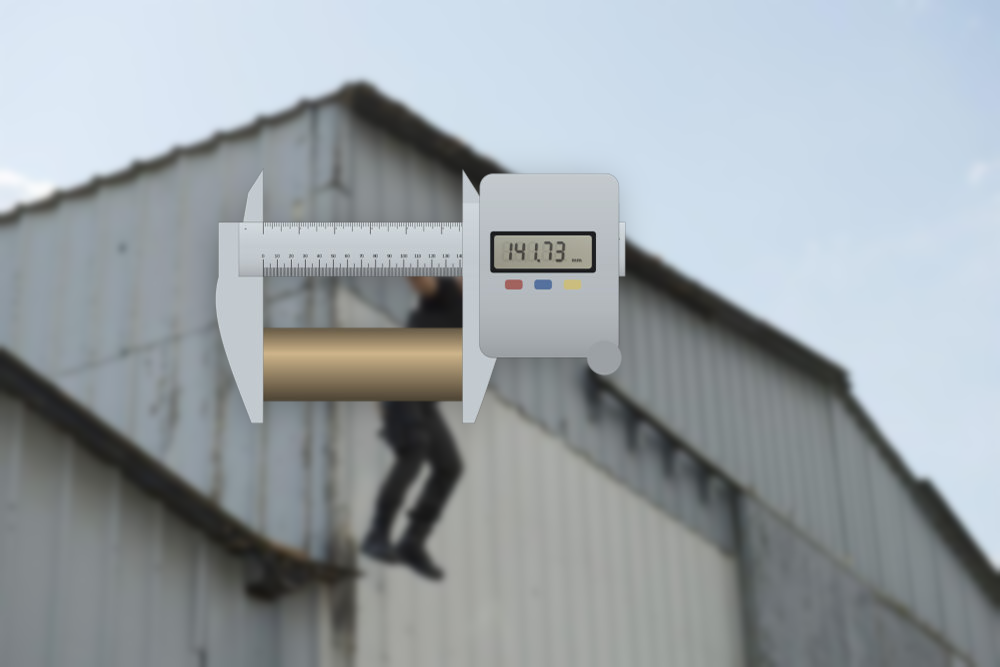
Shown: 141.73 mm
